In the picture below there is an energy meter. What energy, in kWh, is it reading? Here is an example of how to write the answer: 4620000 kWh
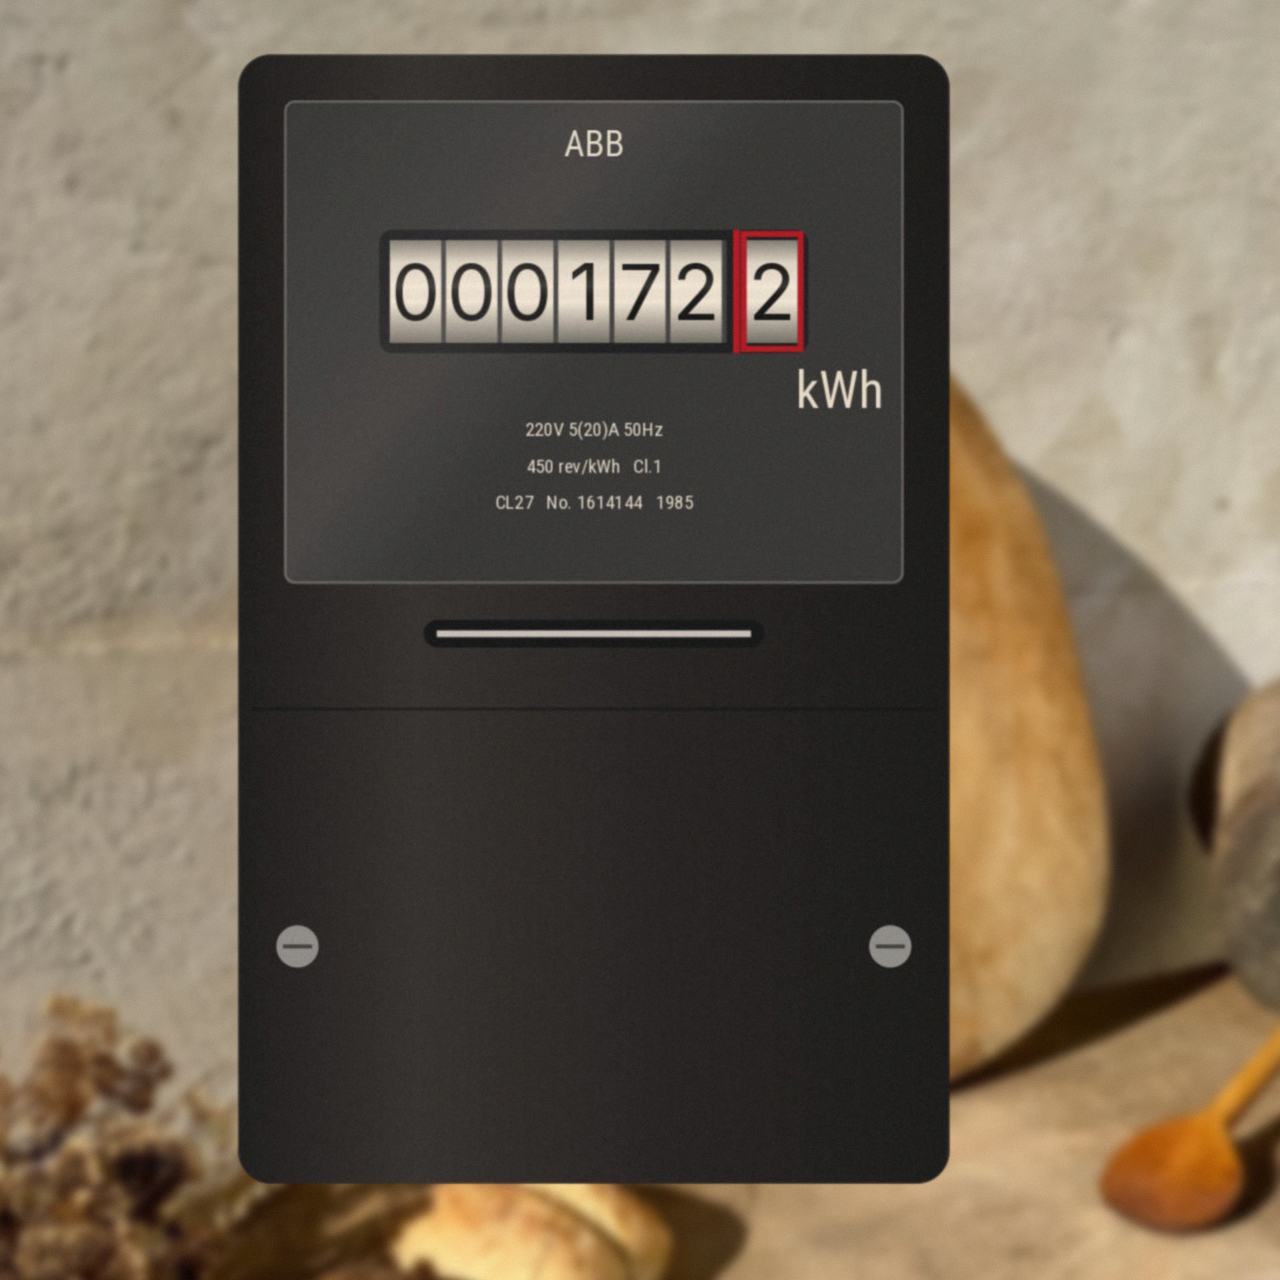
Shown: 172.2 kWh
